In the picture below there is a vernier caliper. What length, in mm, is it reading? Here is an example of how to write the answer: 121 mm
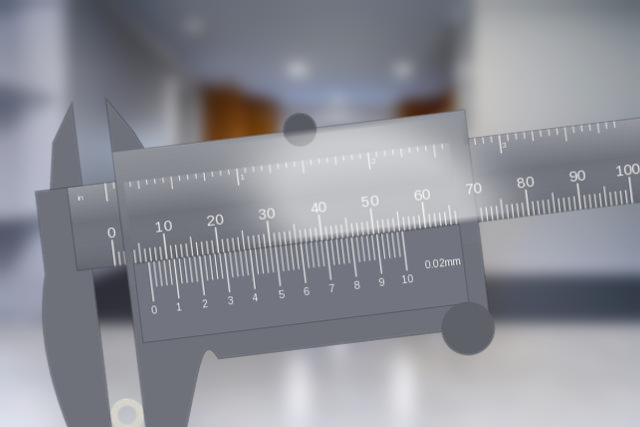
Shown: 6.5 mm
